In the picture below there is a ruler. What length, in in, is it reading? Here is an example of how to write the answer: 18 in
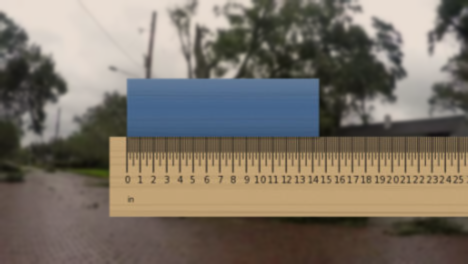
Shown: 14.5 in
